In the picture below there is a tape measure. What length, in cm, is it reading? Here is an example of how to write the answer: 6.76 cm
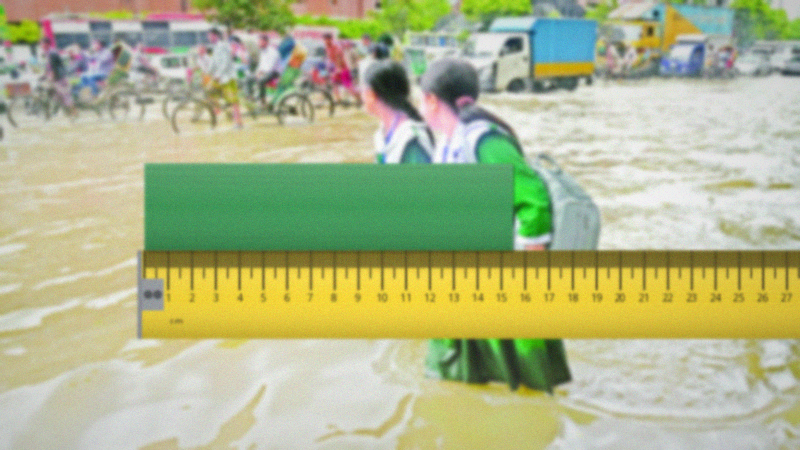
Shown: 15.5 cm
